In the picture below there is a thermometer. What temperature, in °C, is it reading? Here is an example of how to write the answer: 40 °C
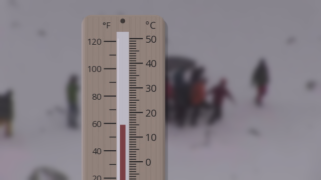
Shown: 15 °C
